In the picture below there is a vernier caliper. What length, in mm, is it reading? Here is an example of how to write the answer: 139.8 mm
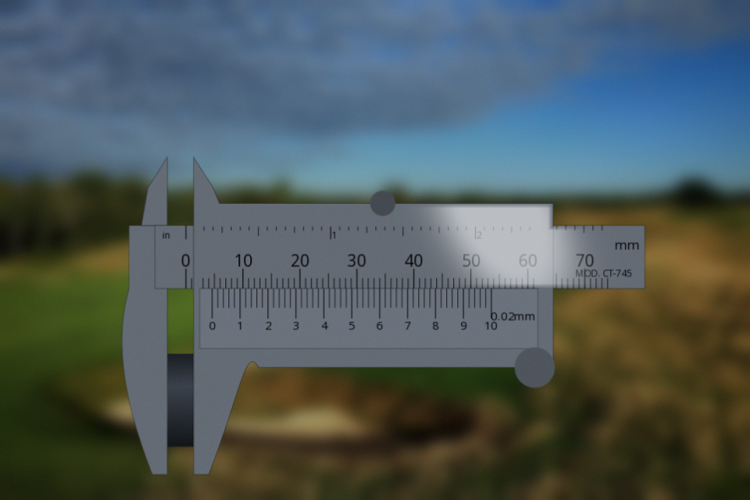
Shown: 4.6 mm
